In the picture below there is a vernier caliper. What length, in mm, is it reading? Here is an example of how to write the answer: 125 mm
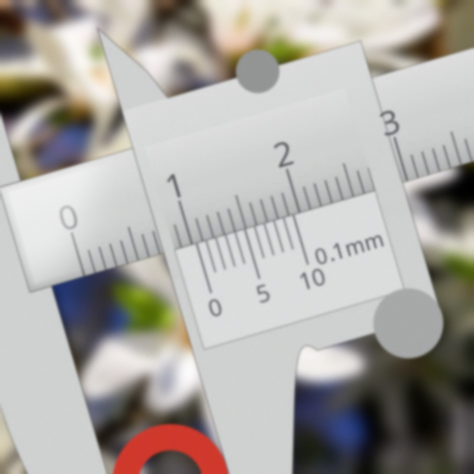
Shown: 10.4 mm
